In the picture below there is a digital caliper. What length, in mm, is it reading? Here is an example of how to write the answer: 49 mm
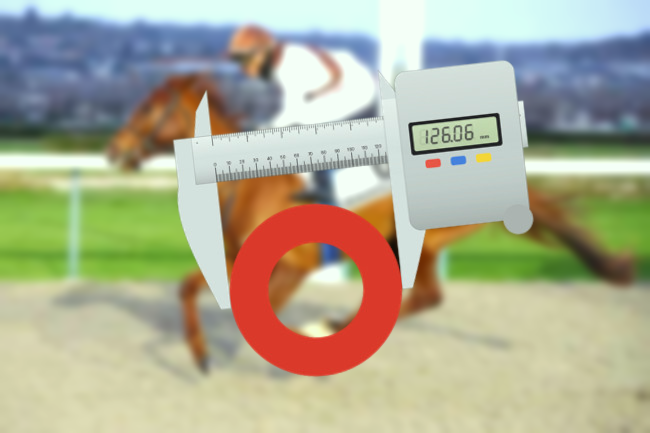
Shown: 126.06 mm
